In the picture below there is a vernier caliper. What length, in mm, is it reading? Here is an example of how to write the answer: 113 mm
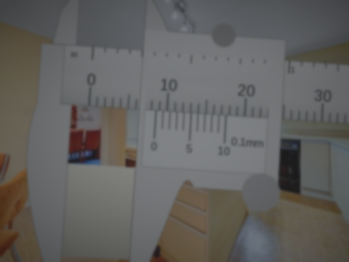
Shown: 8.6 mm
